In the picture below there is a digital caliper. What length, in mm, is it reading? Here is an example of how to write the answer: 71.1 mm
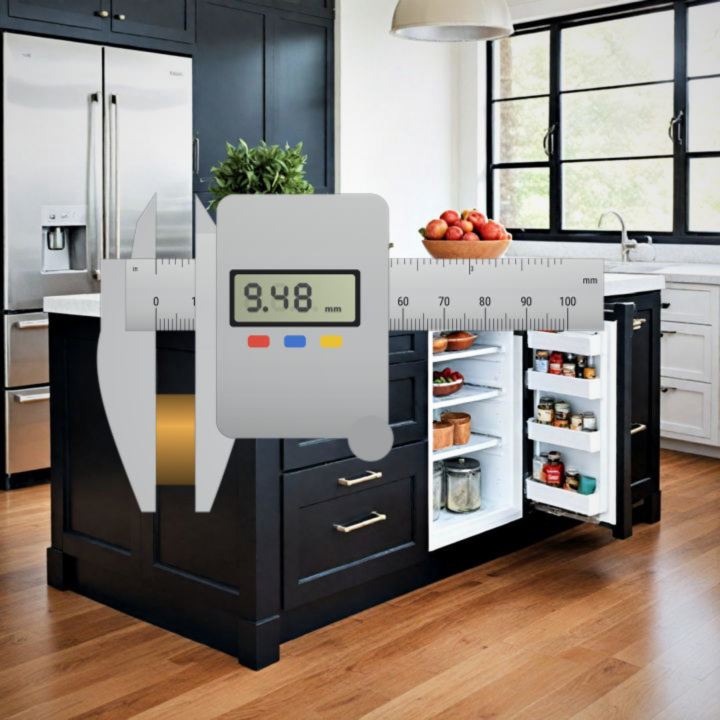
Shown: 9.48 mm
